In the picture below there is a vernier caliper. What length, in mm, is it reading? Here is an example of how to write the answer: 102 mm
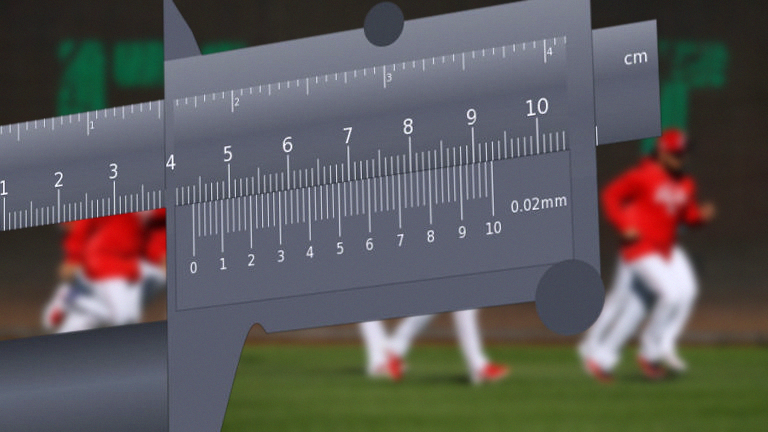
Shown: 43.8 mm
